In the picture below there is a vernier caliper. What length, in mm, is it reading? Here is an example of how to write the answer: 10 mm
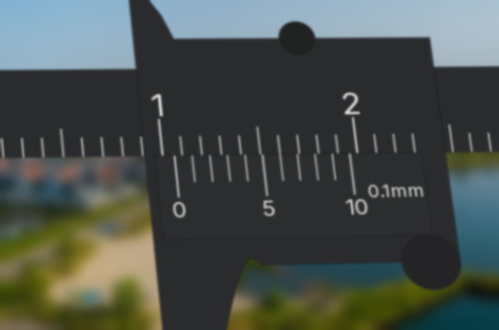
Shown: 10.6 mm
